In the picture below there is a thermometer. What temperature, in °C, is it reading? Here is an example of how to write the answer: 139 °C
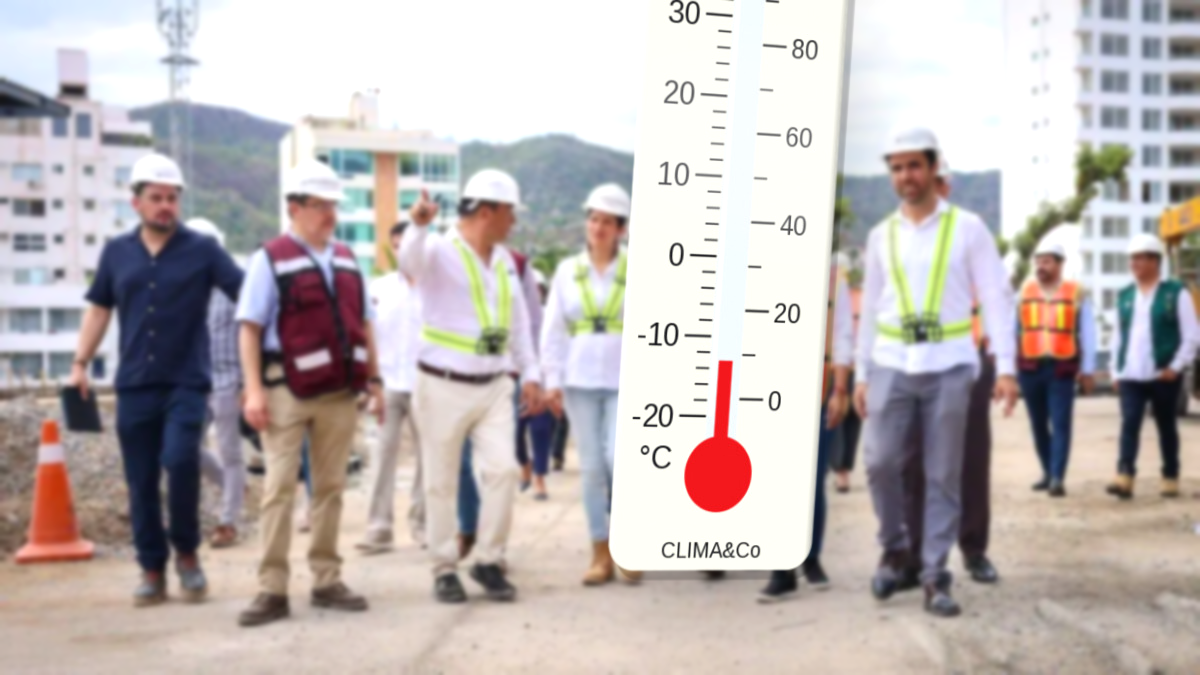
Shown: -13 °C
